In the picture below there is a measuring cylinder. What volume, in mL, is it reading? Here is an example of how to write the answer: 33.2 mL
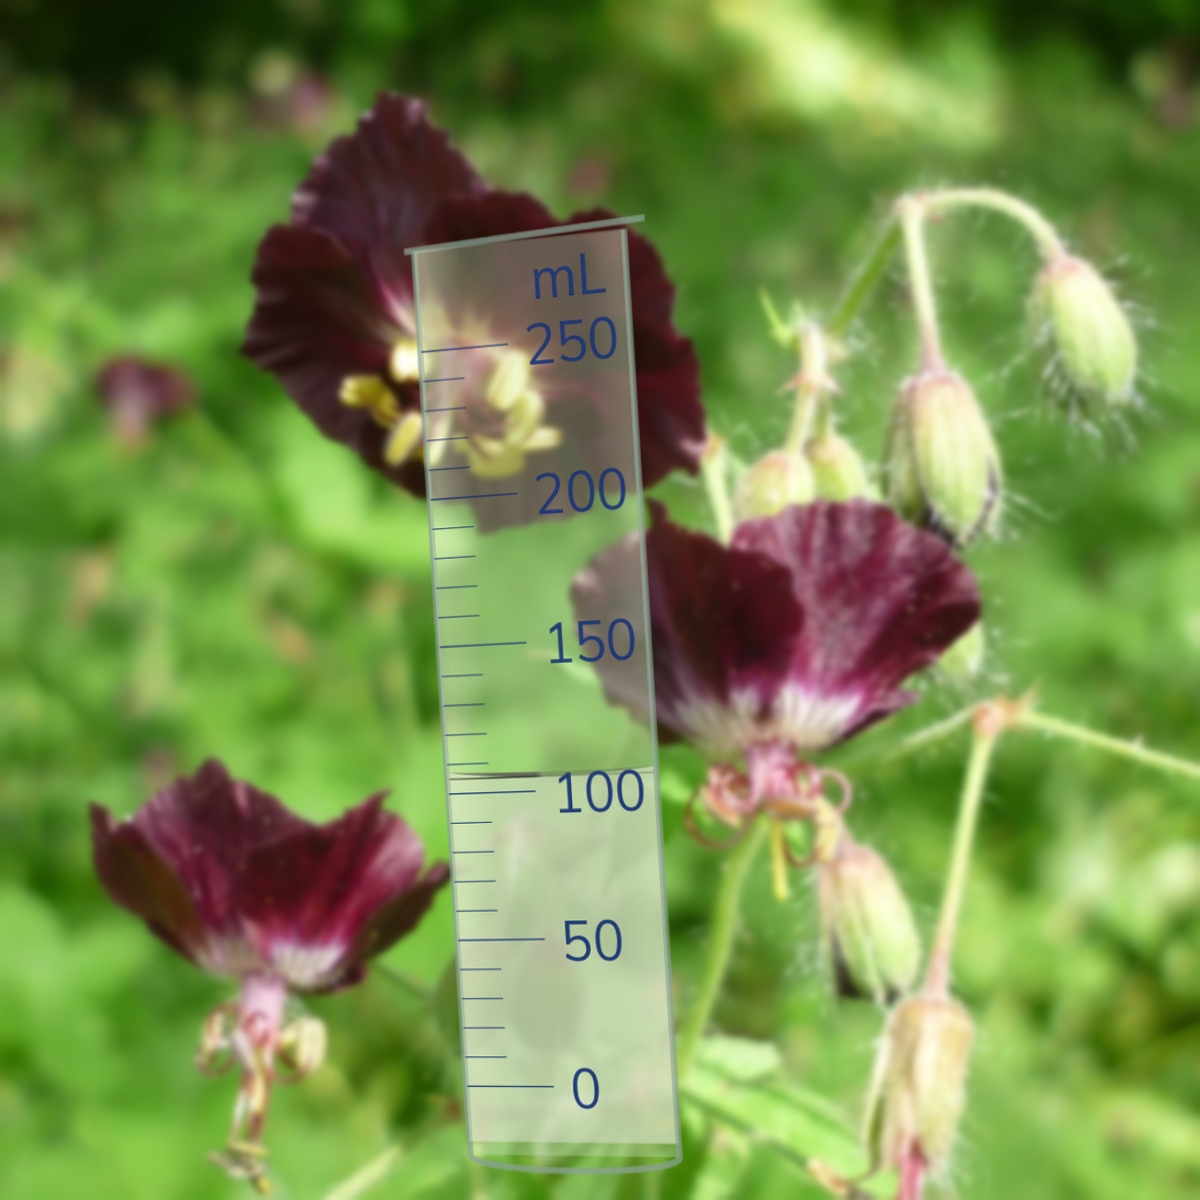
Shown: 105 mL
